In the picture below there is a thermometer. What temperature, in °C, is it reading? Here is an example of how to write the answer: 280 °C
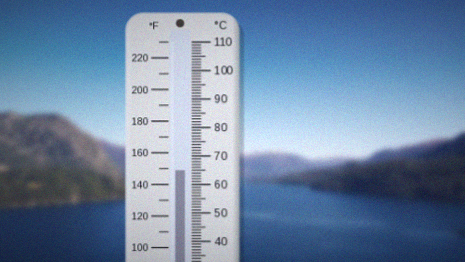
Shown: 65 °C
